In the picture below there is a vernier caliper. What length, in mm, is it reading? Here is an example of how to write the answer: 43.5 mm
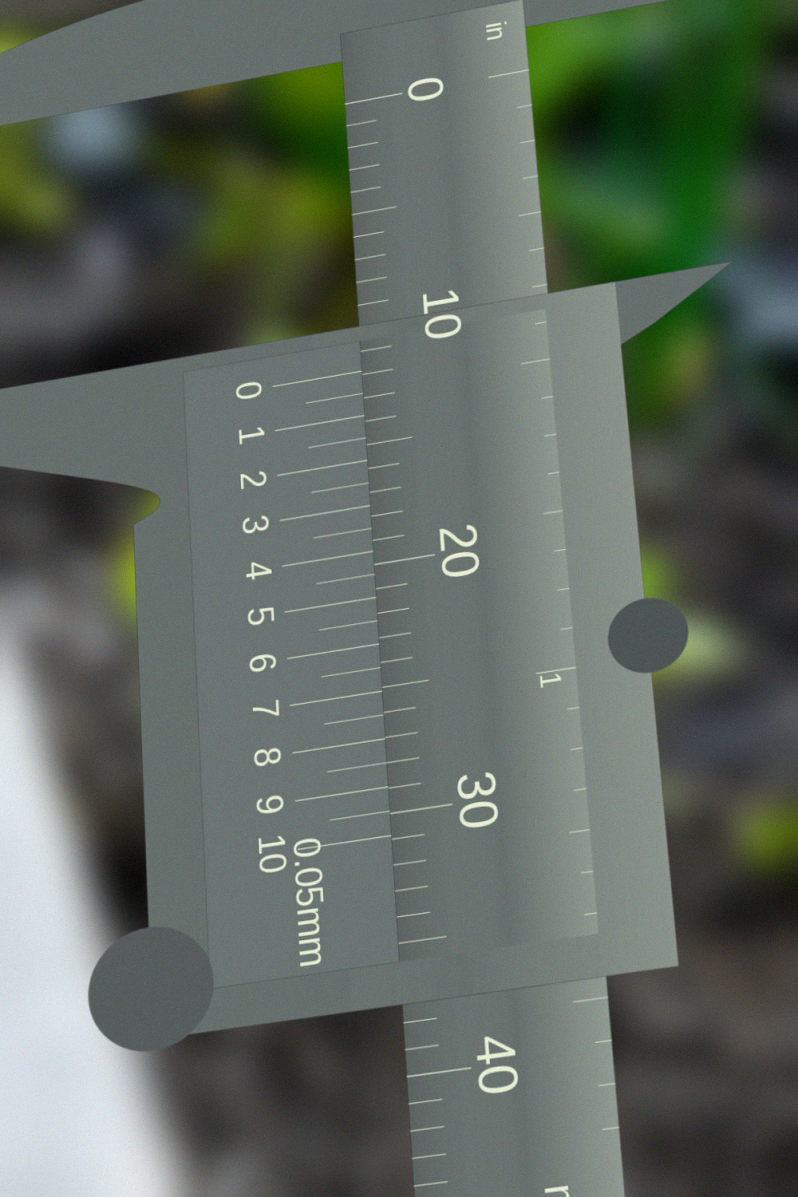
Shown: 11.85 mm
